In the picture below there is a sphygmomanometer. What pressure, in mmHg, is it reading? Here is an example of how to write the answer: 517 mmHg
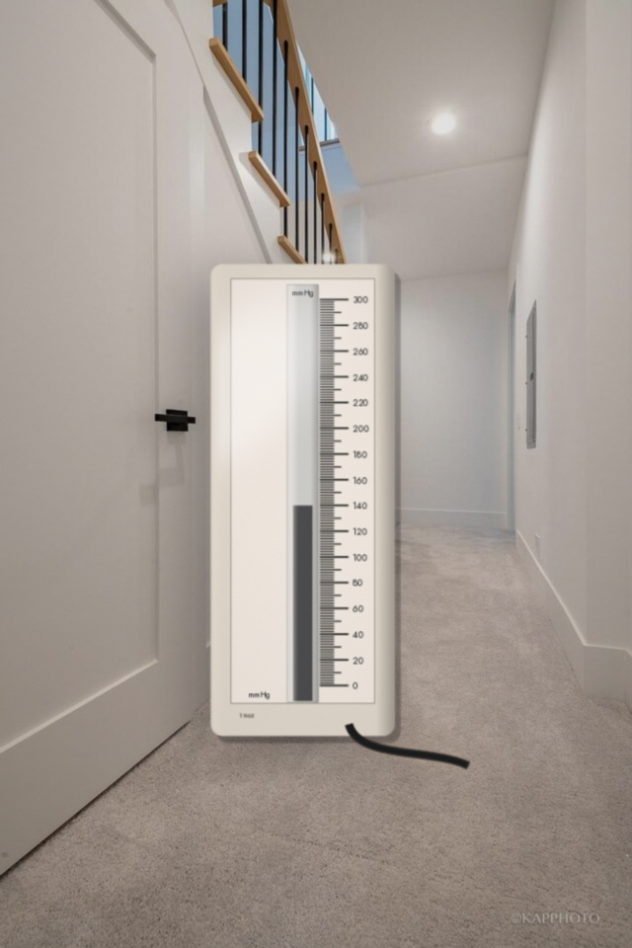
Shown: 140 mmHg
